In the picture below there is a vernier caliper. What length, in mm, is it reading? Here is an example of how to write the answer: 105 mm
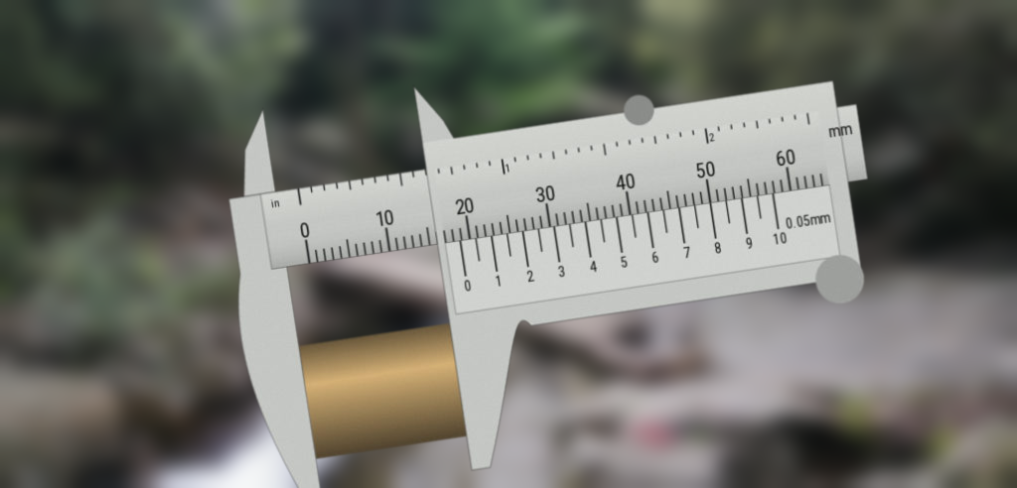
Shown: 18.8 mm
